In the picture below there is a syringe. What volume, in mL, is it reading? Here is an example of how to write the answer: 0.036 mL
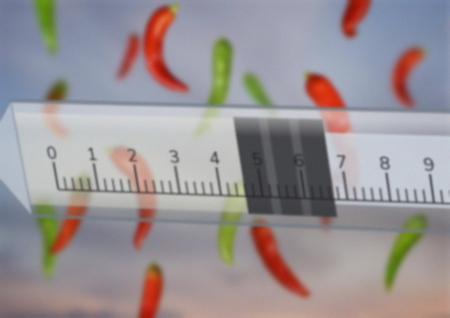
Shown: 4.6 mL
